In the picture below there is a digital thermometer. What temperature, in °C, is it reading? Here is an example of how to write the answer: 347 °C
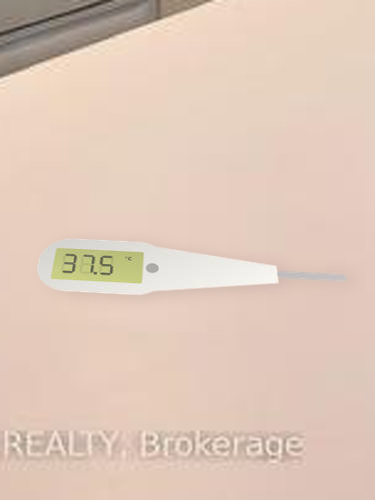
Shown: 37.5 °C
